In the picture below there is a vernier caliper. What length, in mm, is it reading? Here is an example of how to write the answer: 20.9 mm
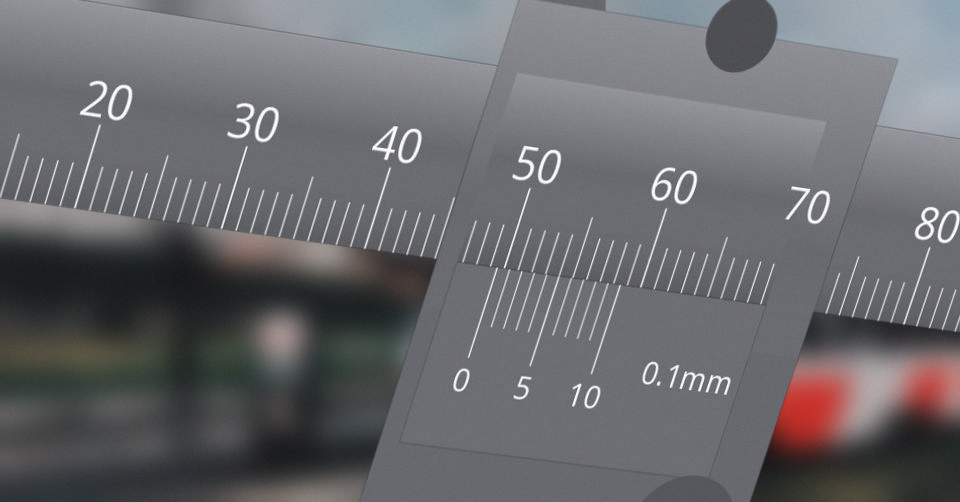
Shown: 49.5 mm
